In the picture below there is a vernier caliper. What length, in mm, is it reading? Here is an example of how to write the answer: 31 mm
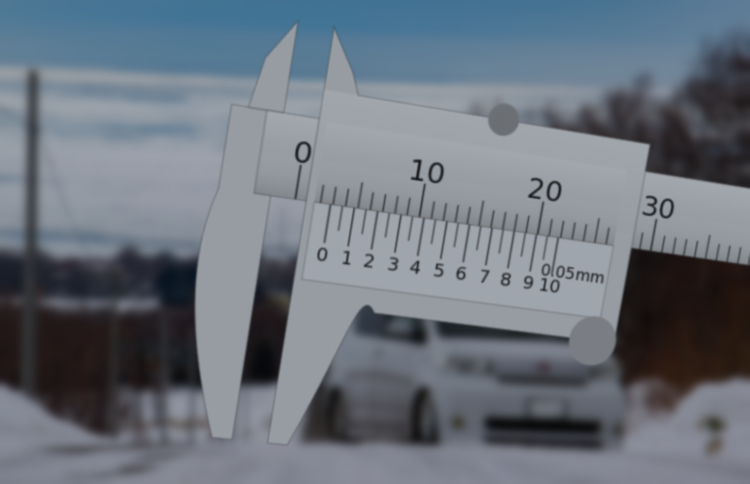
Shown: 2.8 mm
